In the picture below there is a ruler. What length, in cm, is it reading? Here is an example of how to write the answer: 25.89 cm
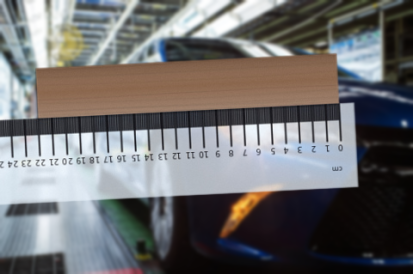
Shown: 22 cm
